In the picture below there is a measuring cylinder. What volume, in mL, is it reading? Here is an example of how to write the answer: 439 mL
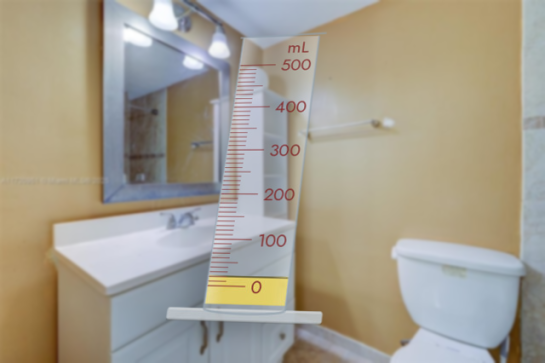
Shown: 20 mL
